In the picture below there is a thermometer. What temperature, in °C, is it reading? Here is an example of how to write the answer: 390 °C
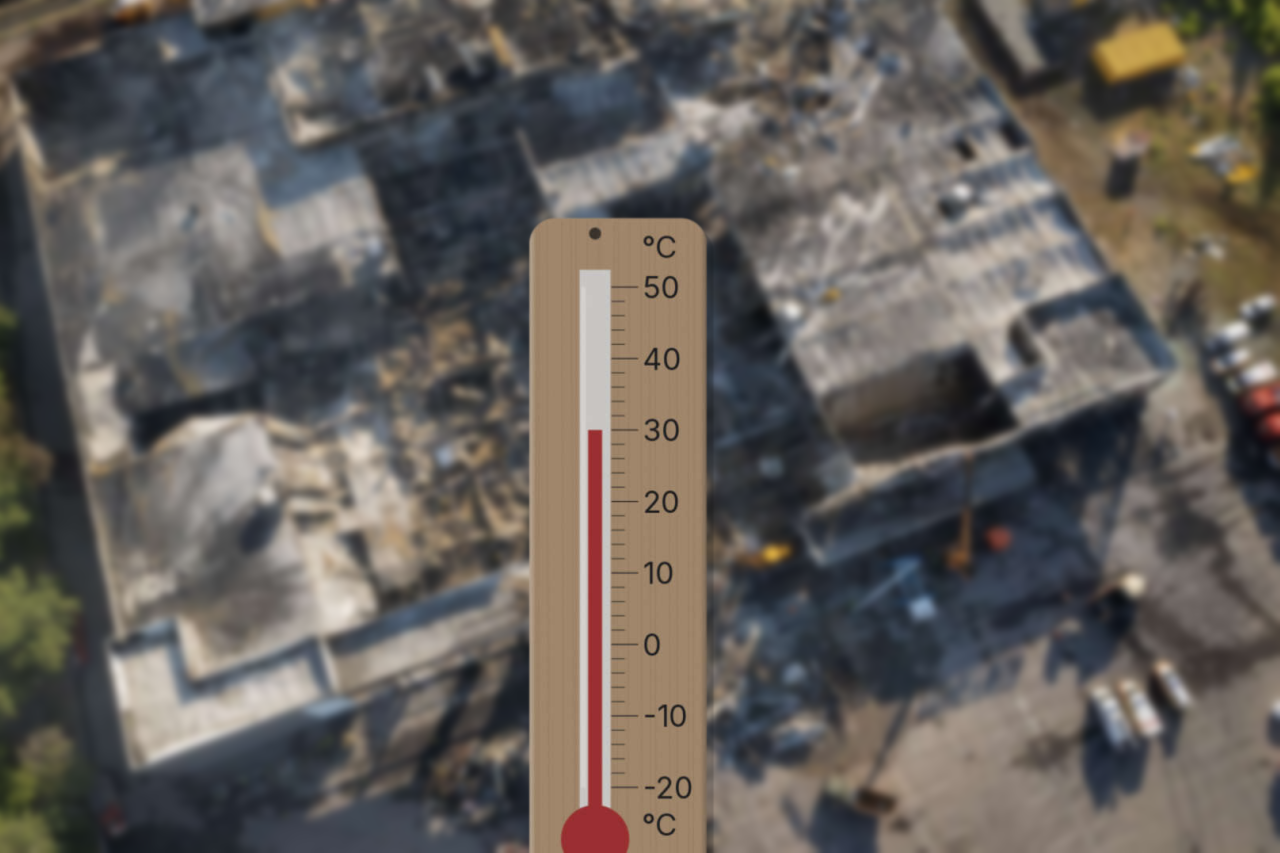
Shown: 30 °C
